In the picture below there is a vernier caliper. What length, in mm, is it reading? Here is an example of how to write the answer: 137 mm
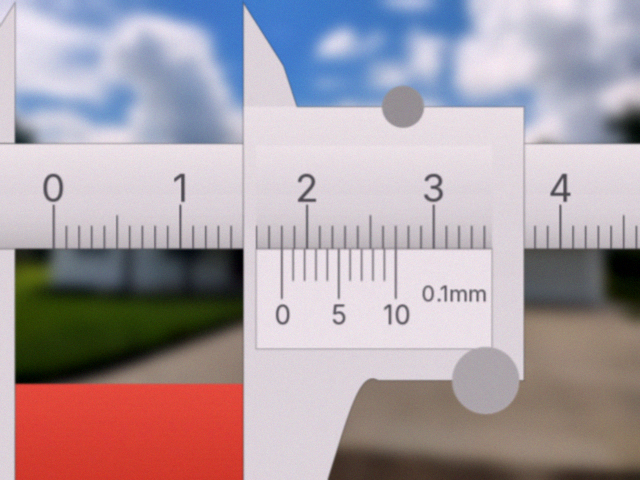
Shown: 18.0 mm
